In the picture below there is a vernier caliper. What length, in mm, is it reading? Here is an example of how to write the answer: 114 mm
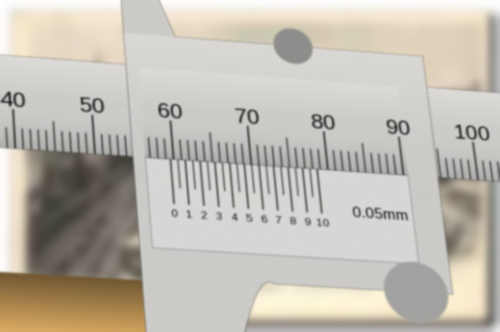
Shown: 59.6 mm
